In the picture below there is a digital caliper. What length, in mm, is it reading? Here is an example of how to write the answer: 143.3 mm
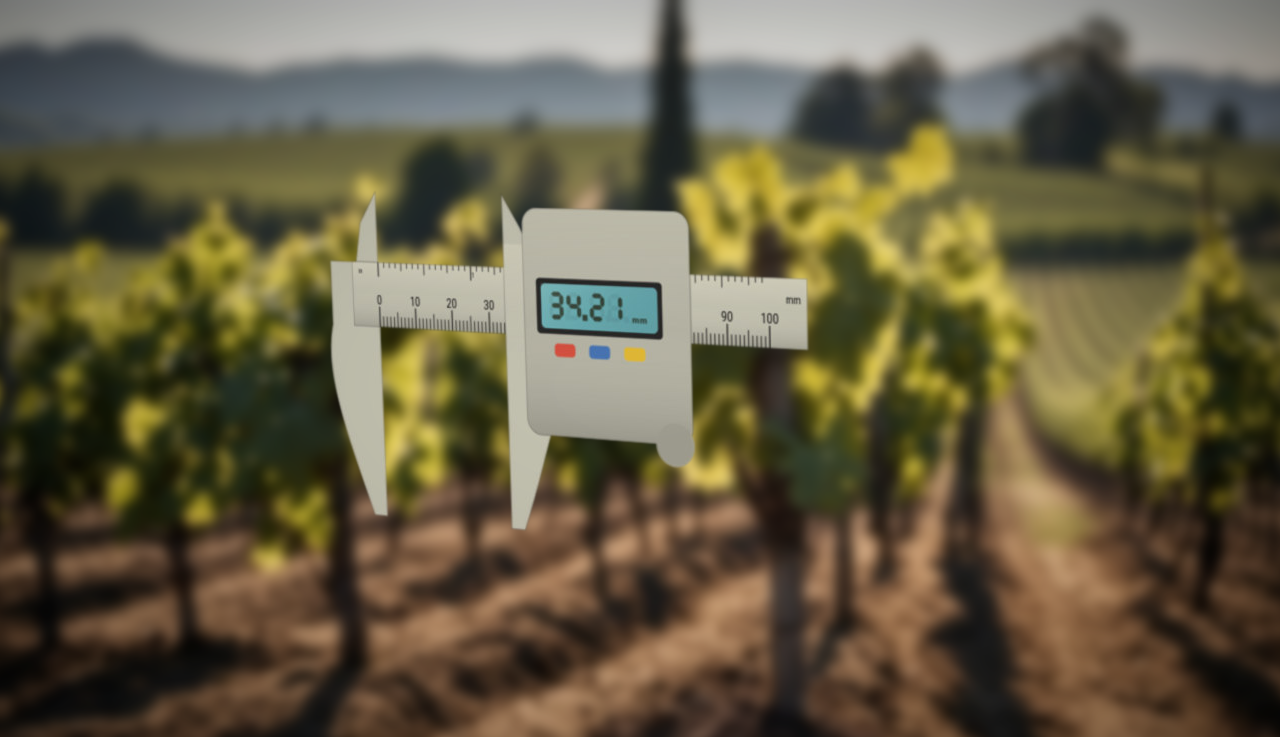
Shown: 34.21 mm
